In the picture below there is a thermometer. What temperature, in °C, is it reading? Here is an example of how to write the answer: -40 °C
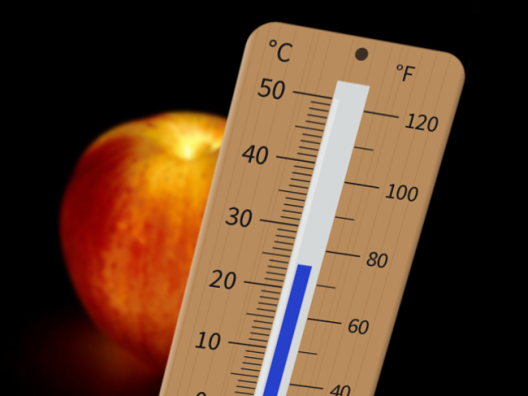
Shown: 24 °C
